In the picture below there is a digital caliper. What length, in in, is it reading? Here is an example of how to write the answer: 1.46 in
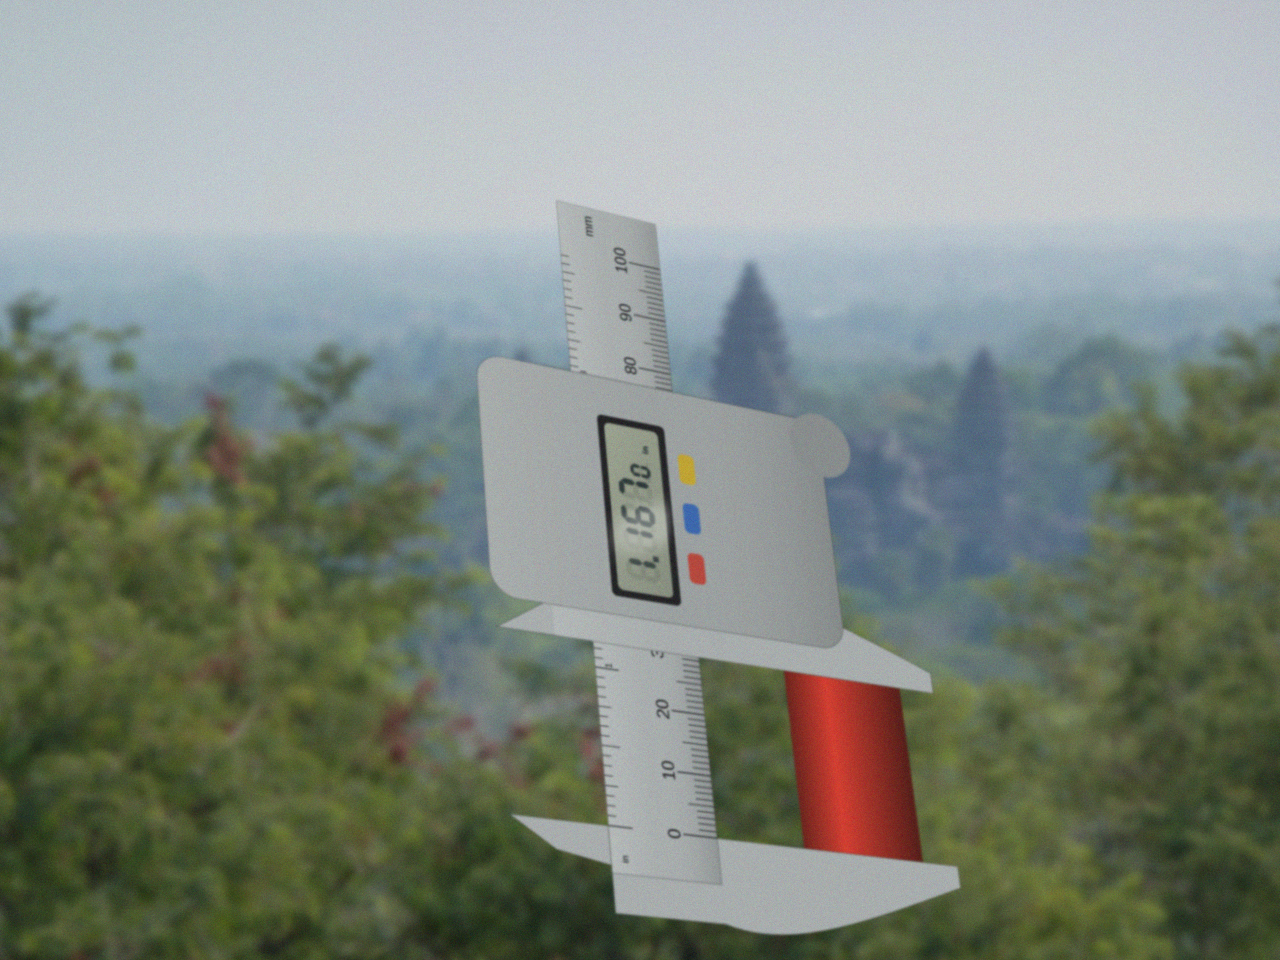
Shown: 1.1670 in
